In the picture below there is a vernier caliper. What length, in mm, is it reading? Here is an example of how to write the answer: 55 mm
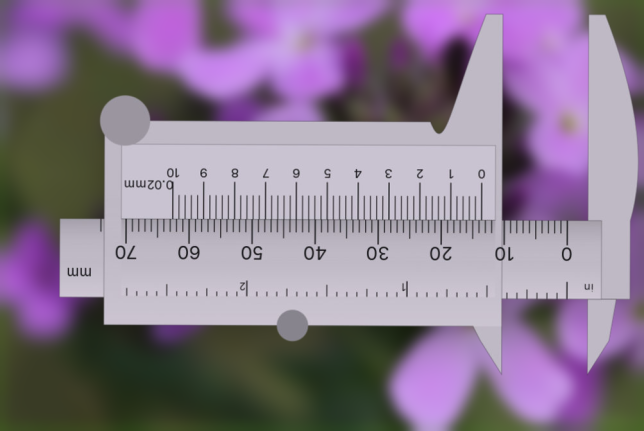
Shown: 13.6 mm
